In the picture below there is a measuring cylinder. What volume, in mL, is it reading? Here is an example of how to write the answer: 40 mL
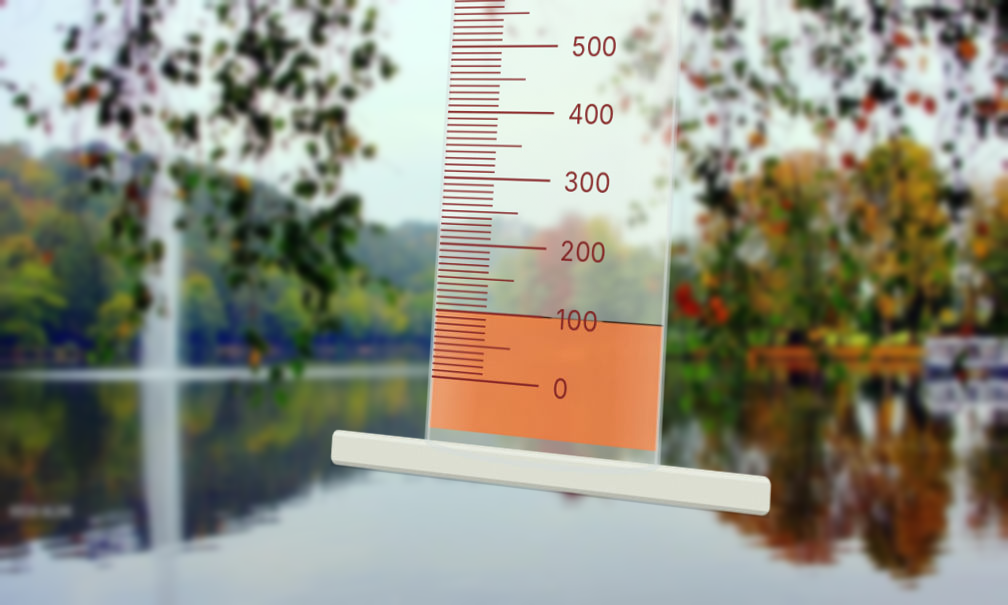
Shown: 100 mL
